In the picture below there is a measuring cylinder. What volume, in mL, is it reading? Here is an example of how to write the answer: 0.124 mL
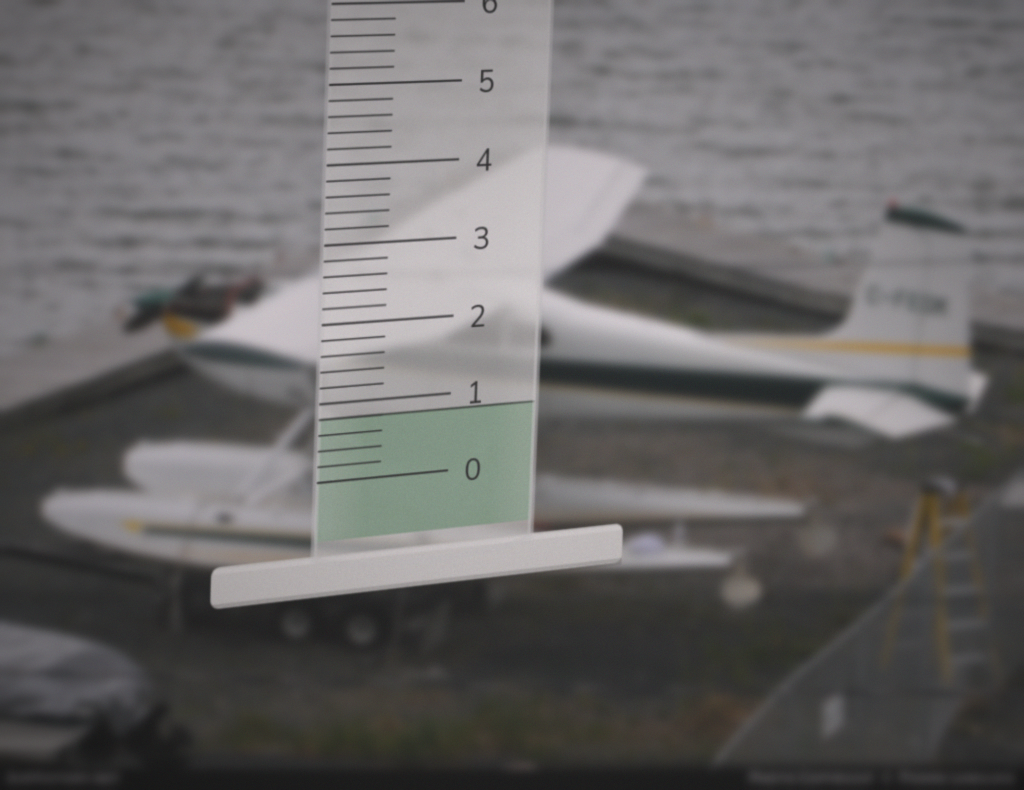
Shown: 0.8 mL
